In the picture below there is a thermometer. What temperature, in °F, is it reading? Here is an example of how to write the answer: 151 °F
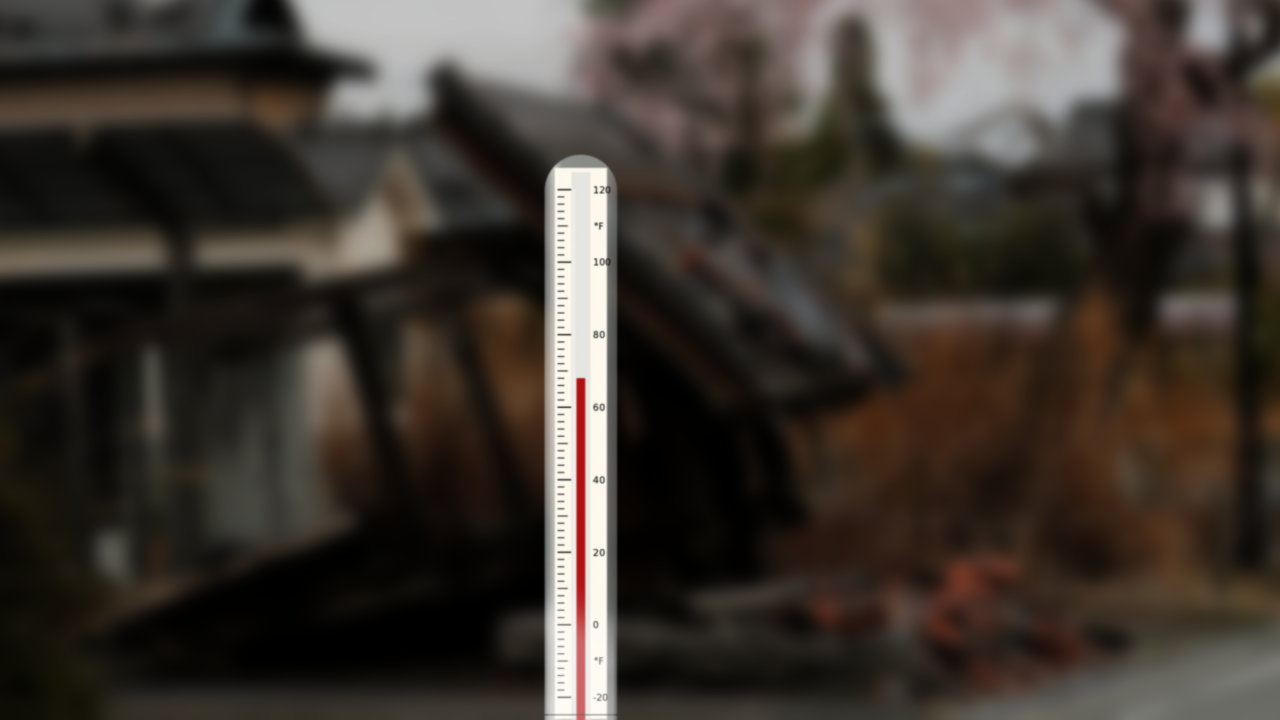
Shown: 68 °F
